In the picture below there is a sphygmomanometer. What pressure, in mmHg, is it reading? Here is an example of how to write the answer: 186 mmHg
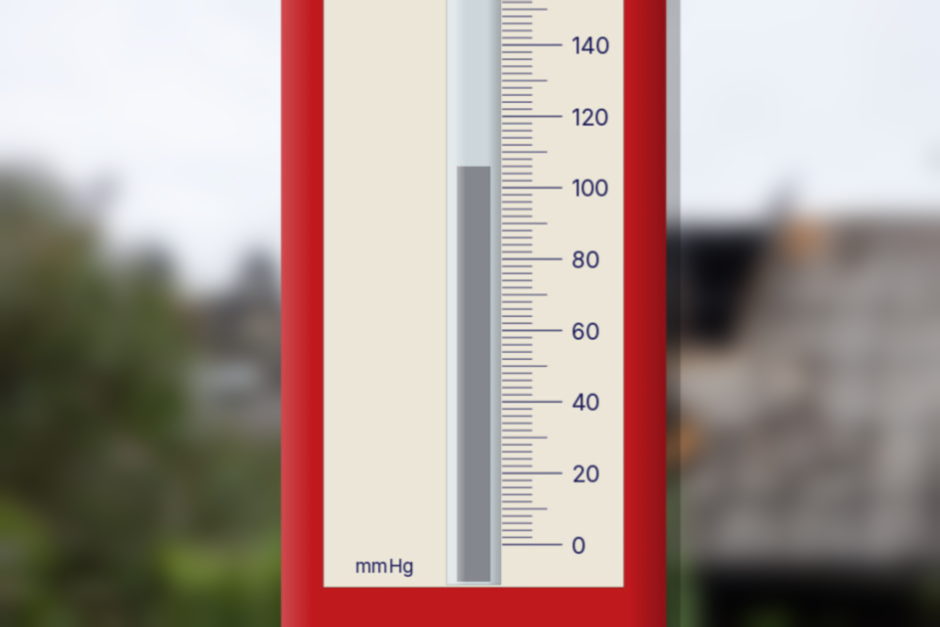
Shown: 106 mmHg
